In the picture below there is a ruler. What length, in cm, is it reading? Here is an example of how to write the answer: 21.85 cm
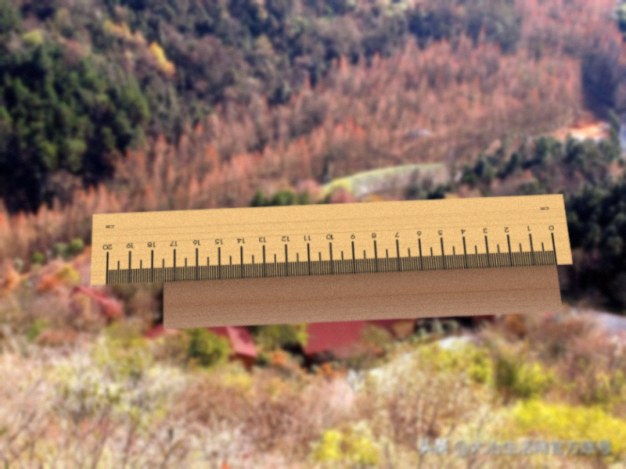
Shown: 17.5 cm
